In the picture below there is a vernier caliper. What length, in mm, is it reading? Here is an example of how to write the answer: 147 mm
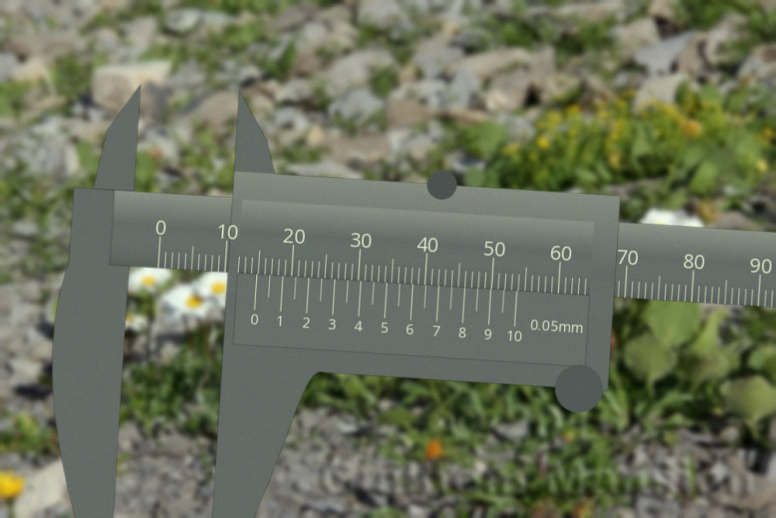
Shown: 14.8 mm
